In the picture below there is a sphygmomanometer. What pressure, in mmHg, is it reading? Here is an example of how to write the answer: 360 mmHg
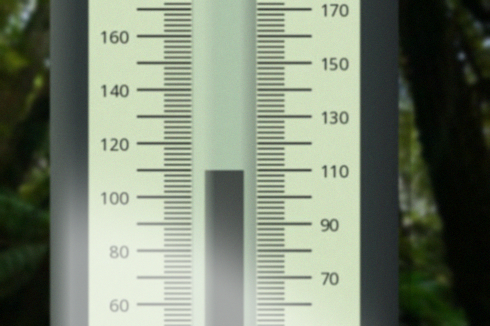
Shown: 110 mmHg
